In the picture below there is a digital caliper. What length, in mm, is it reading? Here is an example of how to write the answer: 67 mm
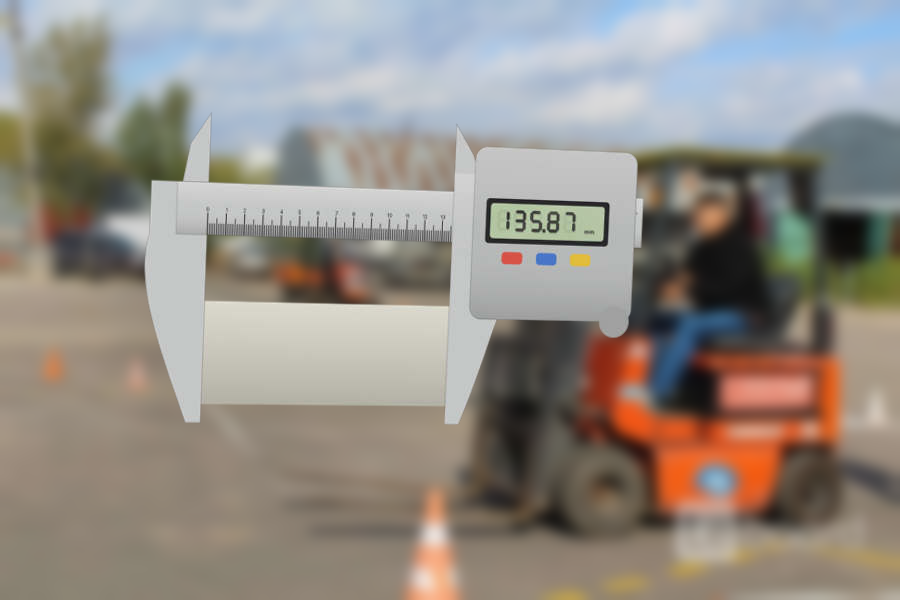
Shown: 135.87 mm
